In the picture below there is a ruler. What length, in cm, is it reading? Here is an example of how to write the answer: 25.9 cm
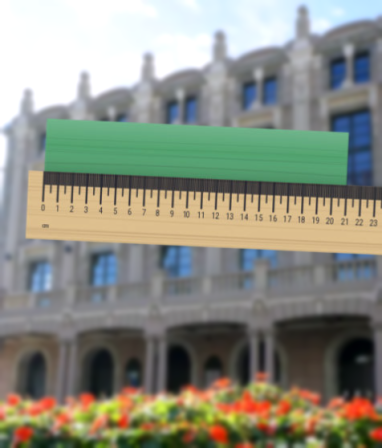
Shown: 21 cm
